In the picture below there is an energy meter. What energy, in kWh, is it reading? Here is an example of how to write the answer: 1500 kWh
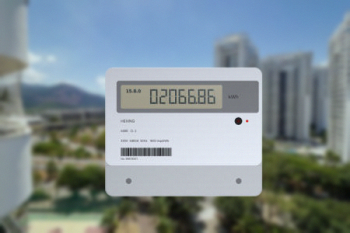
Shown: 2066.86 kWh
